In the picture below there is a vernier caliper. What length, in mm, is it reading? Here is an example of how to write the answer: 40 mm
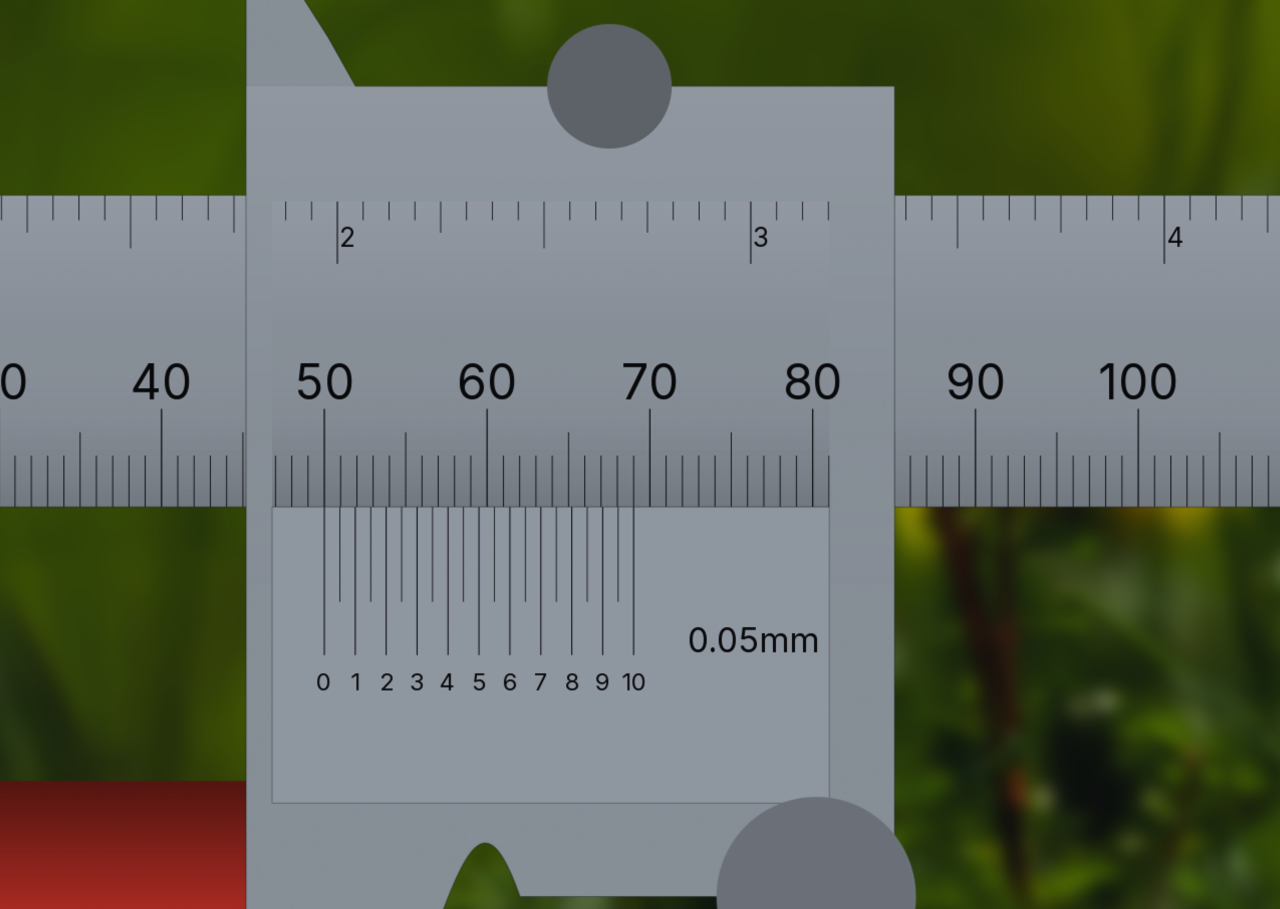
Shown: 50.0 mm
